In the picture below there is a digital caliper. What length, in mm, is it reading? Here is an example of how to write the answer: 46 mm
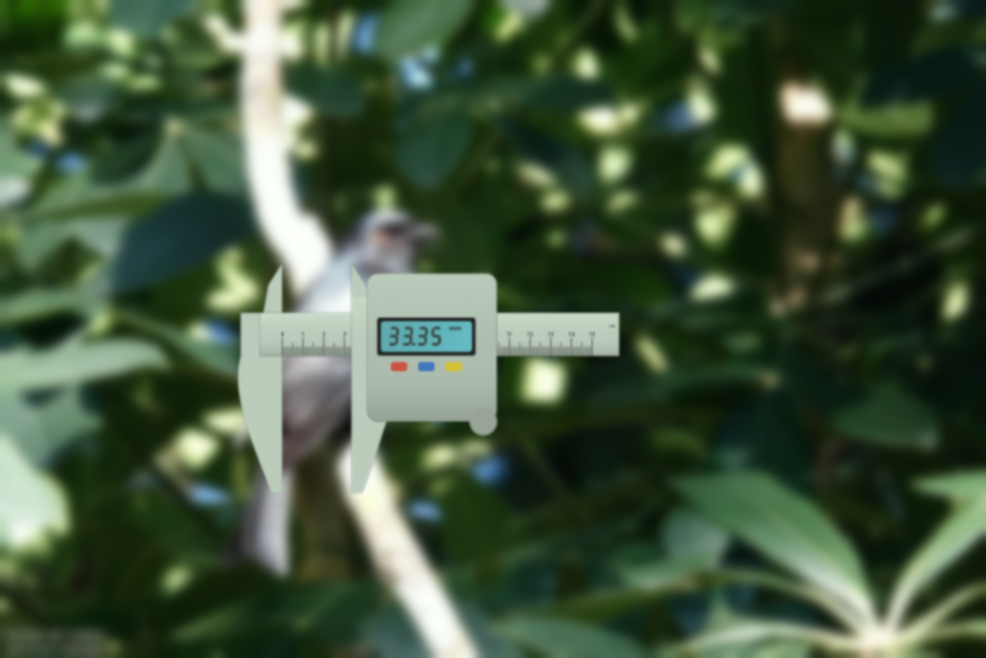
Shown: 33.35 mm
